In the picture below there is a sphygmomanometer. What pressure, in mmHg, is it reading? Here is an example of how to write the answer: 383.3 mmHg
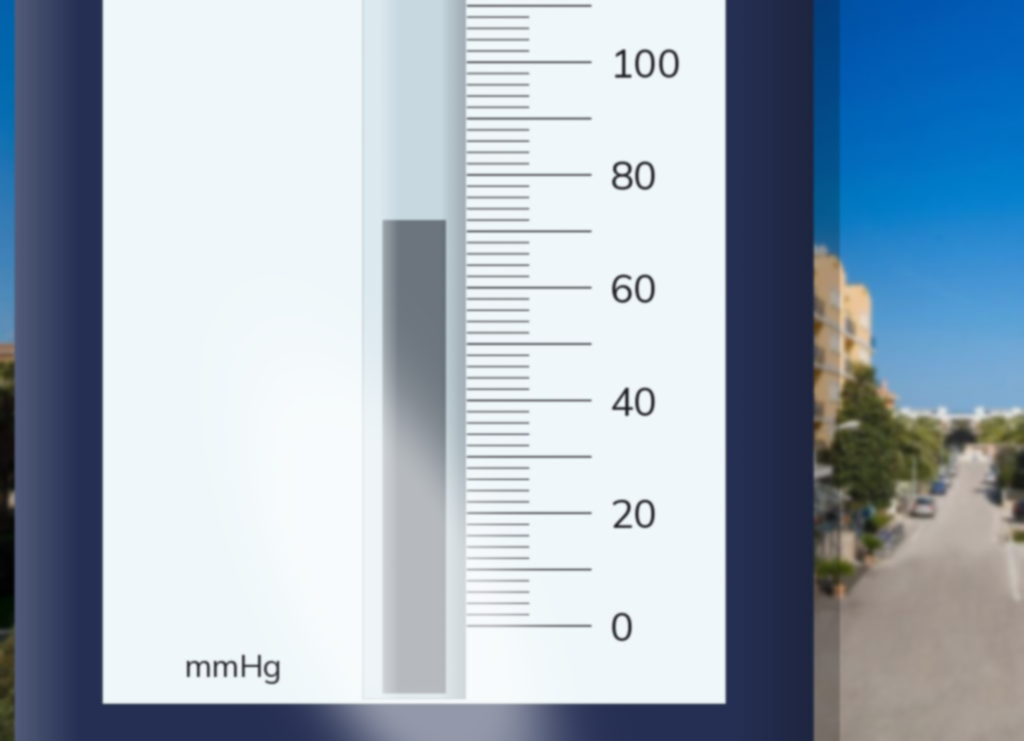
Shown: 72 mmHg
